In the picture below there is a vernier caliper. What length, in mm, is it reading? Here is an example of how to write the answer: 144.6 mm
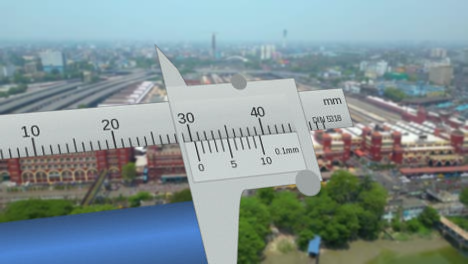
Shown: 30.4 mm
